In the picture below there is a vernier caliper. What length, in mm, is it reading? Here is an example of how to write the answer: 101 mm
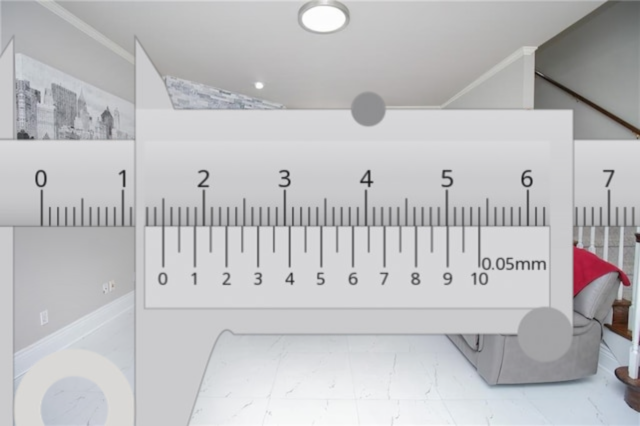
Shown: 15.0 mm
